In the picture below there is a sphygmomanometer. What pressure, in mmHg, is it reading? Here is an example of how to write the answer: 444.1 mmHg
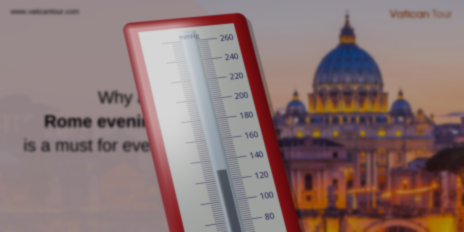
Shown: 130 mmHg
